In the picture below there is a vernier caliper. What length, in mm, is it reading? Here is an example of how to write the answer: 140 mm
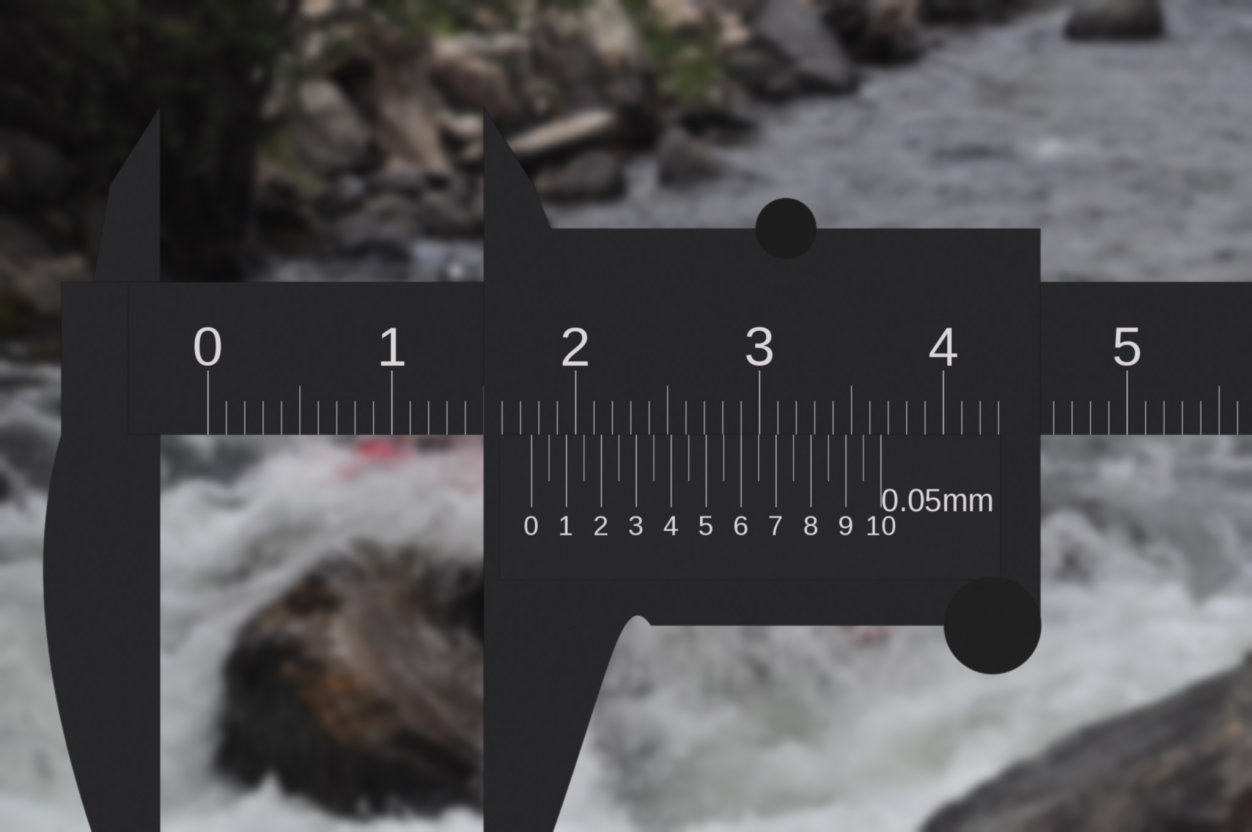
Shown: 17.6 mm
